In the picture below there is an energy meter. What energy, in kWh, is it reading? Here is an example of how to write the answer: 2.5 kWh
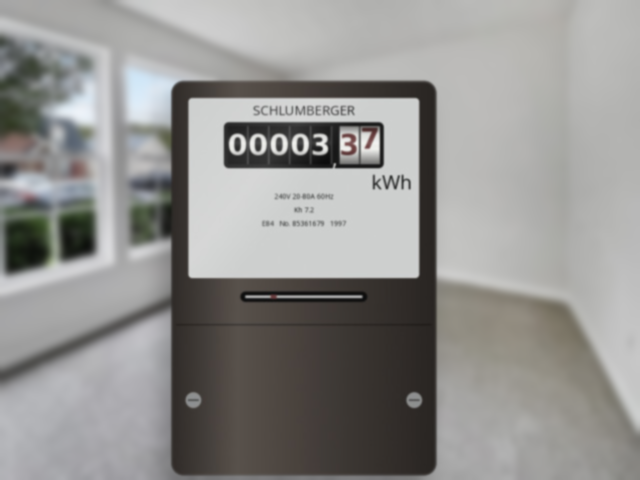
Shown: 3.37 kWh
